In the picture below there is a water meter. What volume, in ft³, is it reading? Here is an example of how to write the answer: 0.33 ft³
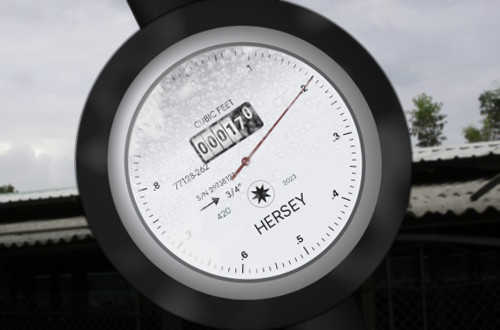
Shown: 170.20 ft³
